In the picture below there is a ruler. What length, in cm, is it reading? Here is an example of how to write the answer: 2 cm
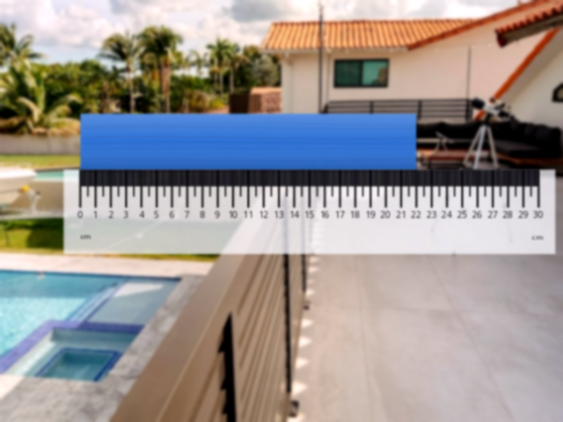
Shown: 22 cm
